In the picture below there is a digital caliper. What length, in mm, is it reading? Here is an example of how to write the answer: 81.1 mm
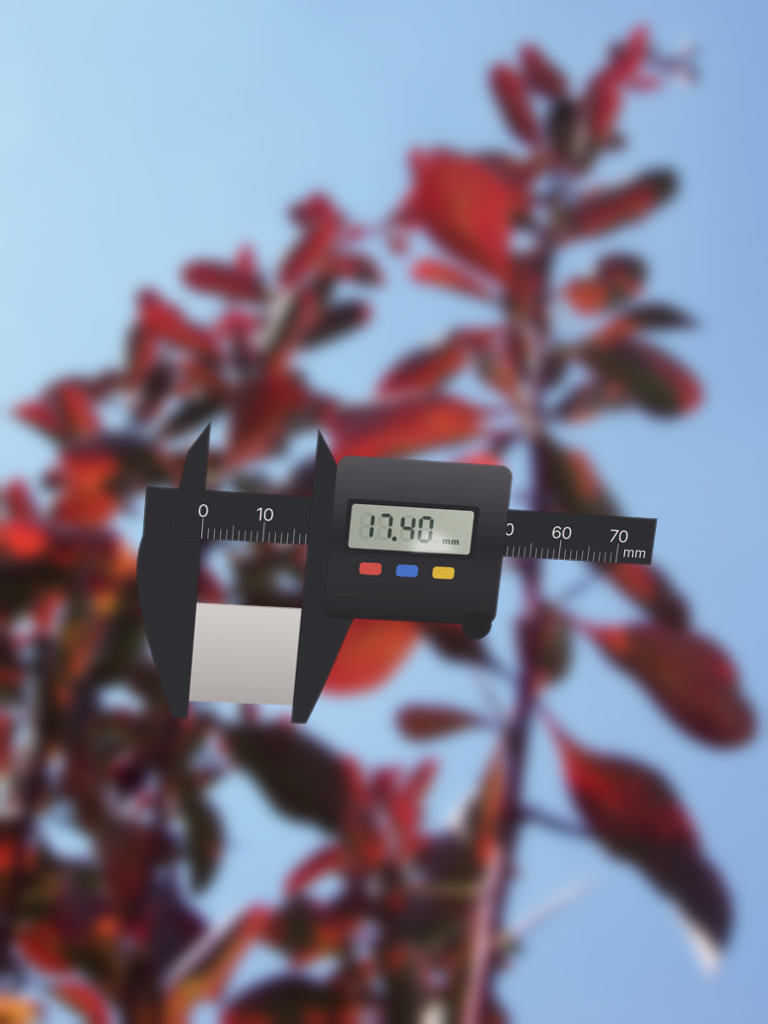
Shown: 17.40 mm
